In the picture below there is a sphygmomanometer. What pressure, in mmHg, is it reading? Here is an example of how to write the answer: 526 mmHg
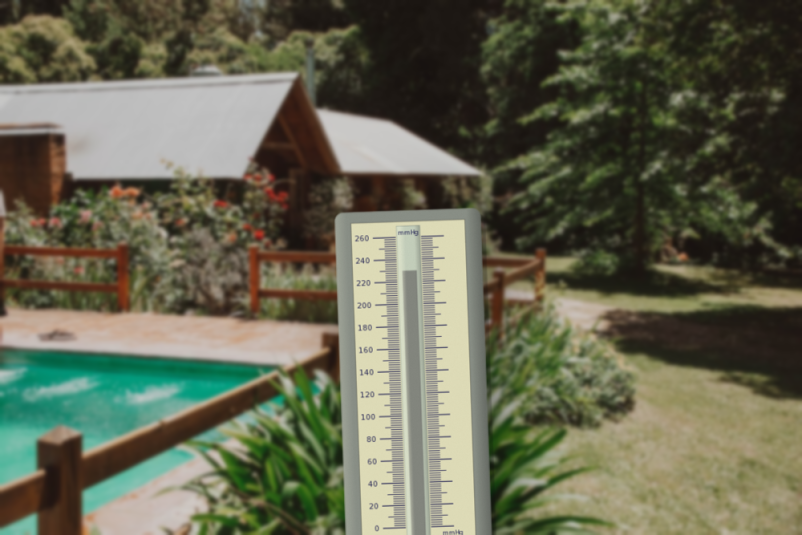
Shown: 230 mmHg
